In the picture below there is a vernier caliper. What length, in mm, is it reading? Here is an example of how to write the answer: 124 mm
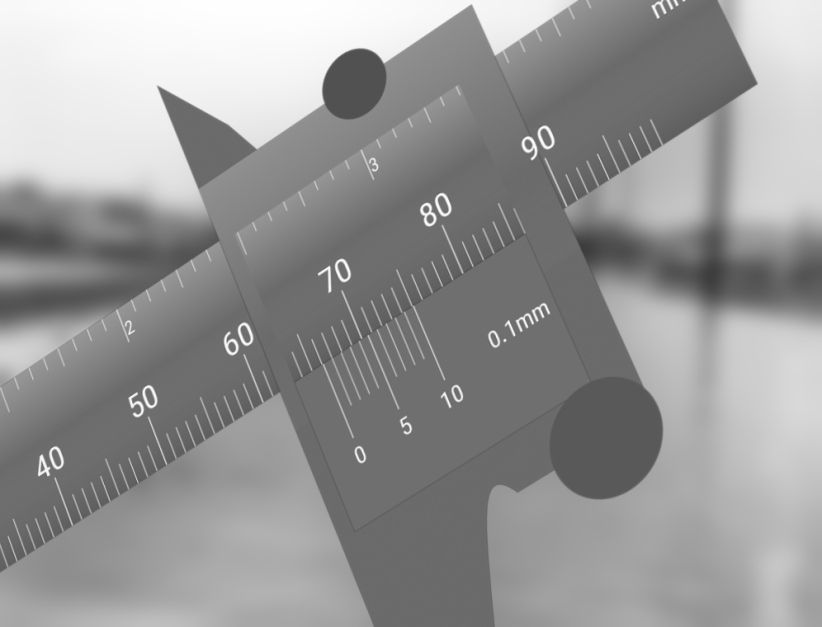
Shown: 66.1 mm
